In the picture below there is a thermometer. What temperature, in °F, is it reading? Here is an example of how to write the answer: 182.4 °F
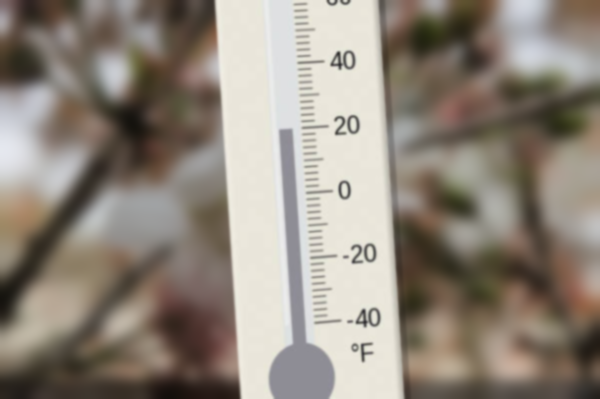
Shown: 20 °F
